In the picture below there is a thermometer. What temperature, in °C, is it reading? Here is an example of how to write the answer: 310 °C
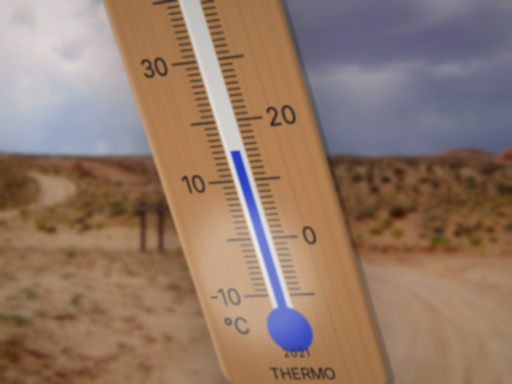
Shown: 15 °C
